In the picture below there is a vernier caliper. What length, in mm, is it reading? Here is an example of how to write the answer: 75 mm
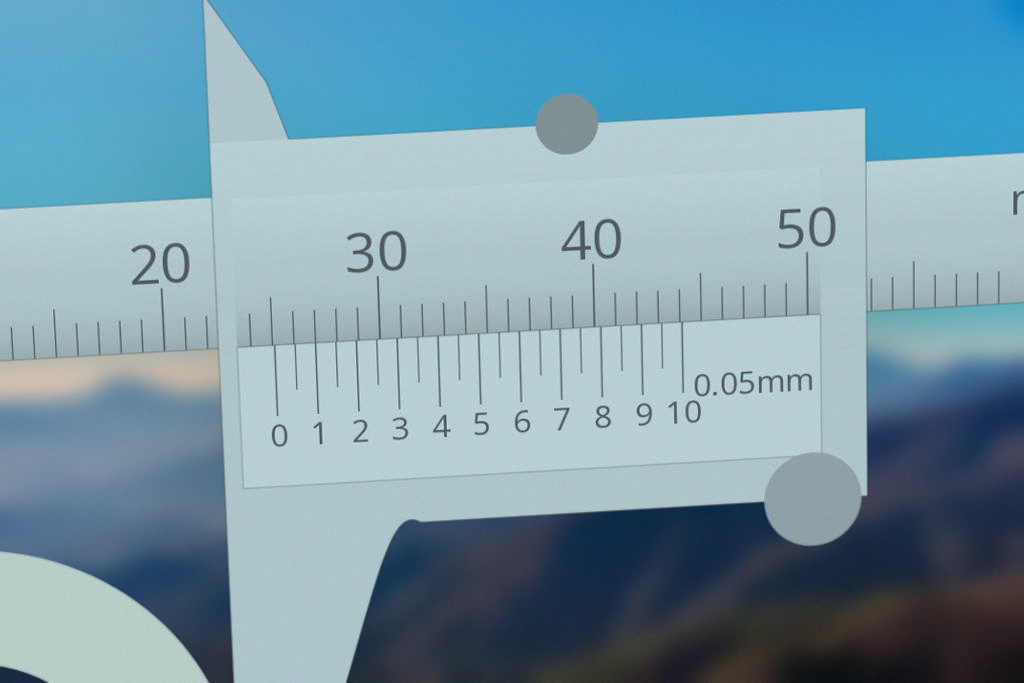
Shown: 25.1 mm
